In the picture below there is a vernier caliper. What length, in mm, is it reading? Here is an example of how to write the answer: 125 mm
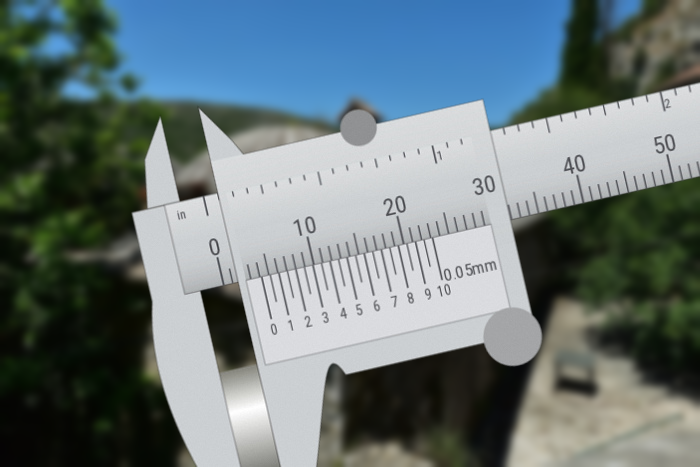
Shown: 4.2 mm
